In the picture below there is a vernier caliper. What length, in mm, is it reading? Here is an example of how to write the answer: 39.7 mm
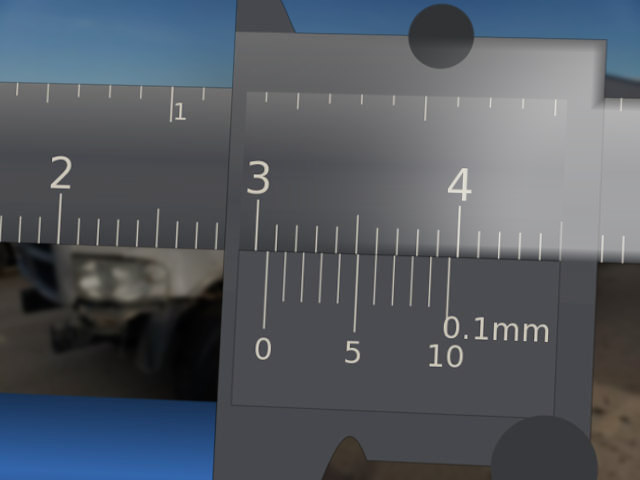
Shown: 30.6 mm
